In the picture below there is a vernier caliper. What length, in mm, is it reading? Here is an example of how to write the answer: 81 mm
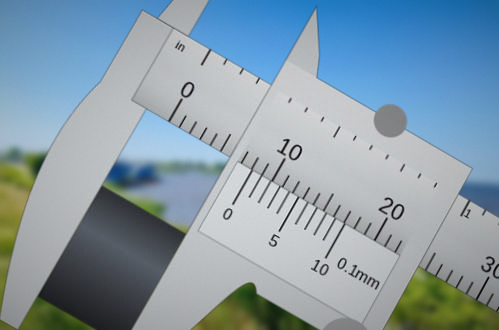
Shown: 8.1 mm
